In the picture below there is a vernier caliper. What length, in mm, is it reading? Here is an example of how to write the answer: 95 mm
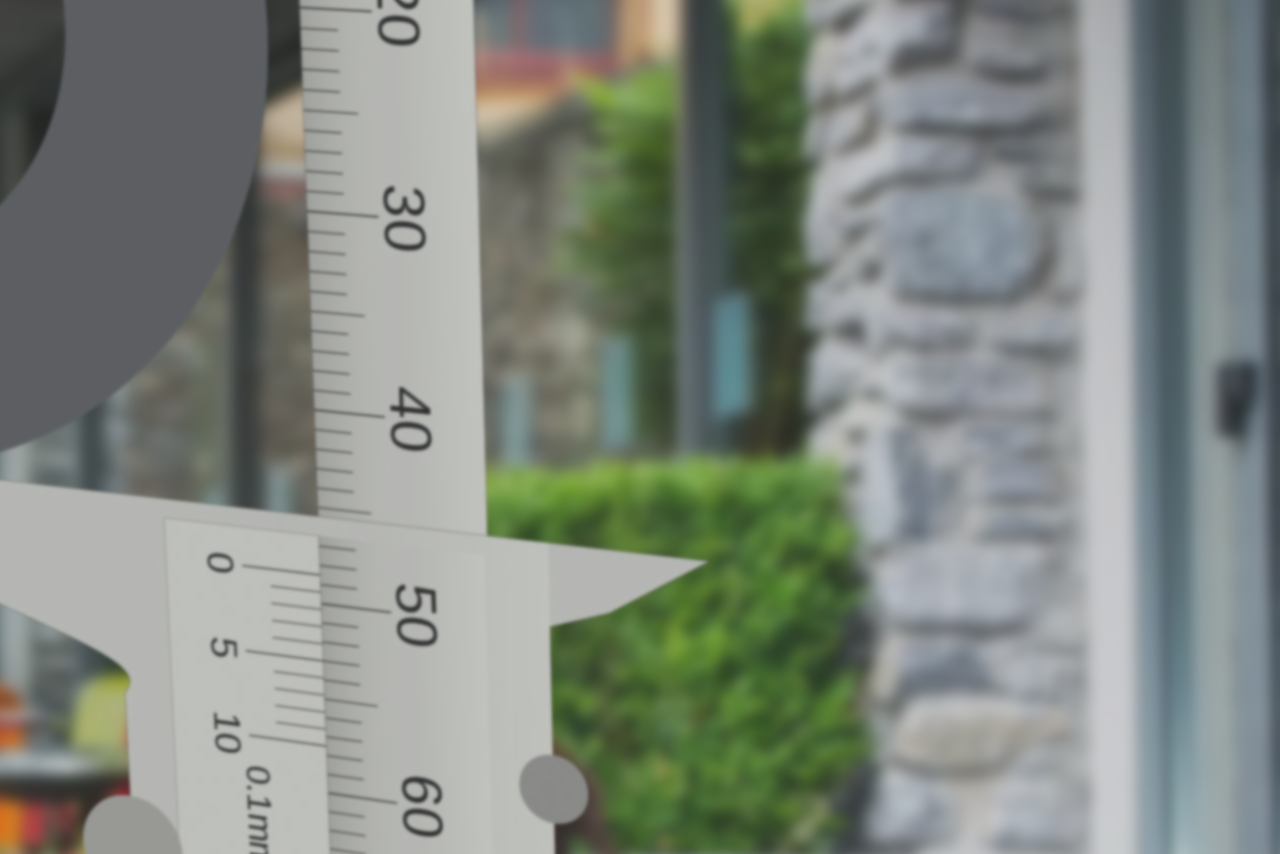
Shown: 48.5 mm
